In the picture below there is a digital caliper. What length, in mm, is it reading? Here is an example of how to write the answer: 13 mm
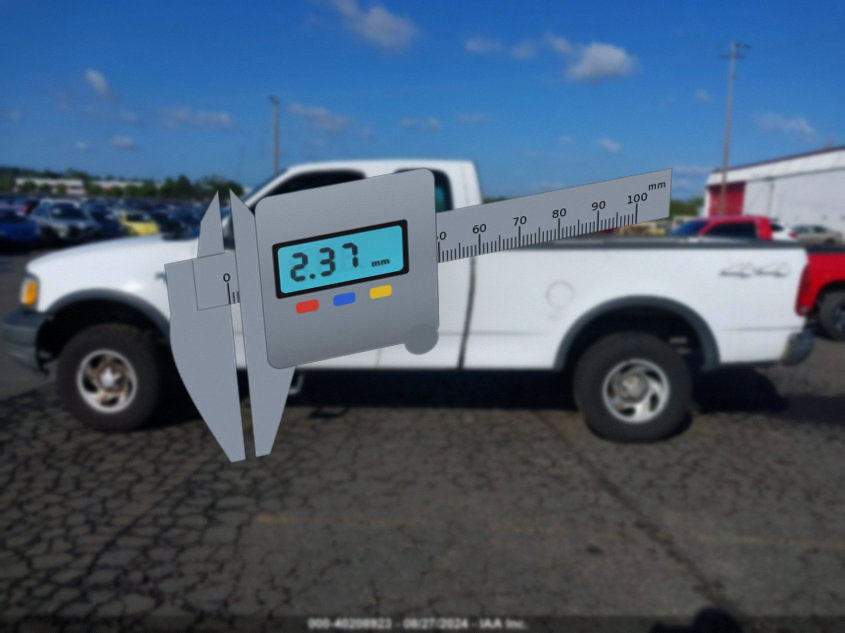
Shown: 2.37 mm
